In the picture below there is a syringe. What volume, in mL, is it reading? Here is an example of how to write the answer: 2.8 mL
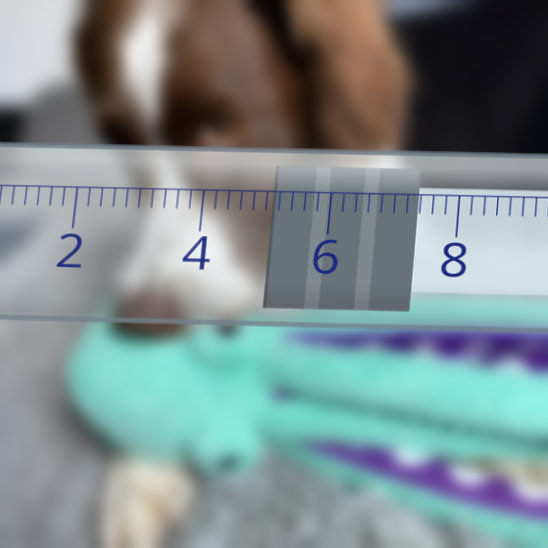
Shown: 5.1 mL
